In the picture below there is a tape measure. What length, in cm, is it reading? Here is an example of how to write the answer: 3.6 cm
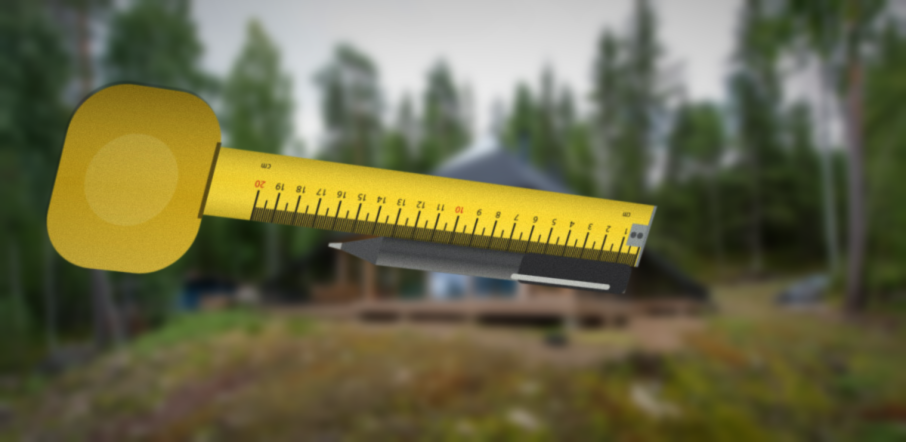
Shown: 16 cm
